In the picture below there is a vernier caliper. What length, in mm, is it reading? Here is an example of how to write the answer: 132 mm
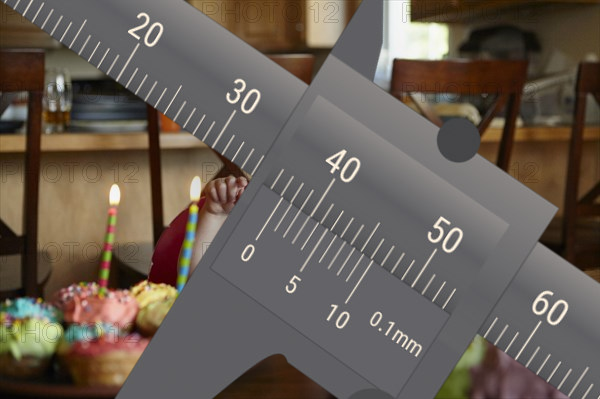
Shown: 37.2 mm
